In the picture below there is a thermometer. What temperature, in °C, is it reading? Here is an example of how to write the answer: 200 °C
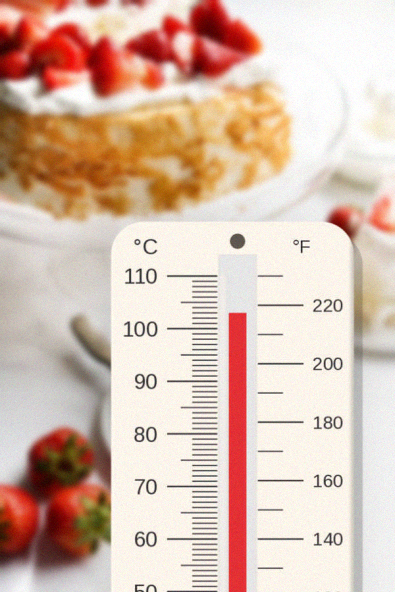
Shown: 103 °C
